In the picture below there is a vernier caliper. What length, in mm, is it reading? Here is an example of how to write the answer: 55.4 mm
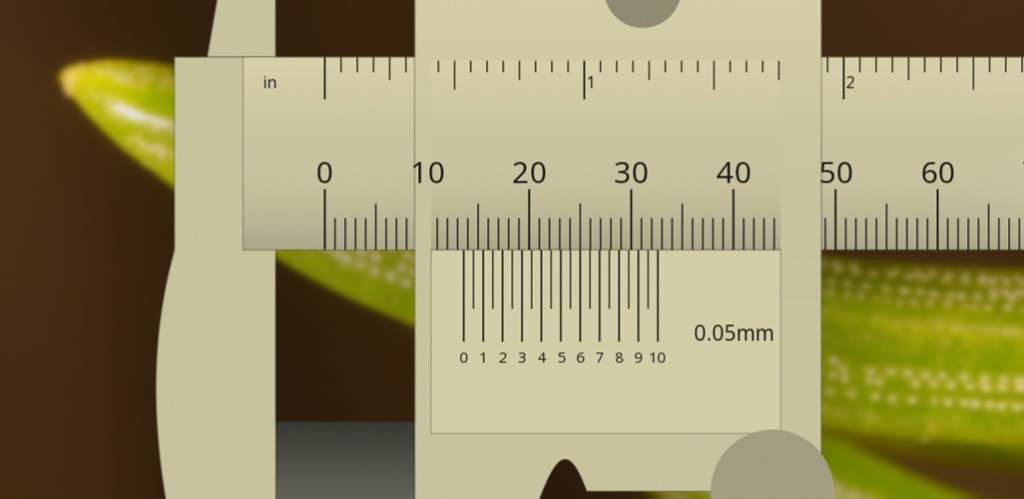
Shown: 13.6 mm
